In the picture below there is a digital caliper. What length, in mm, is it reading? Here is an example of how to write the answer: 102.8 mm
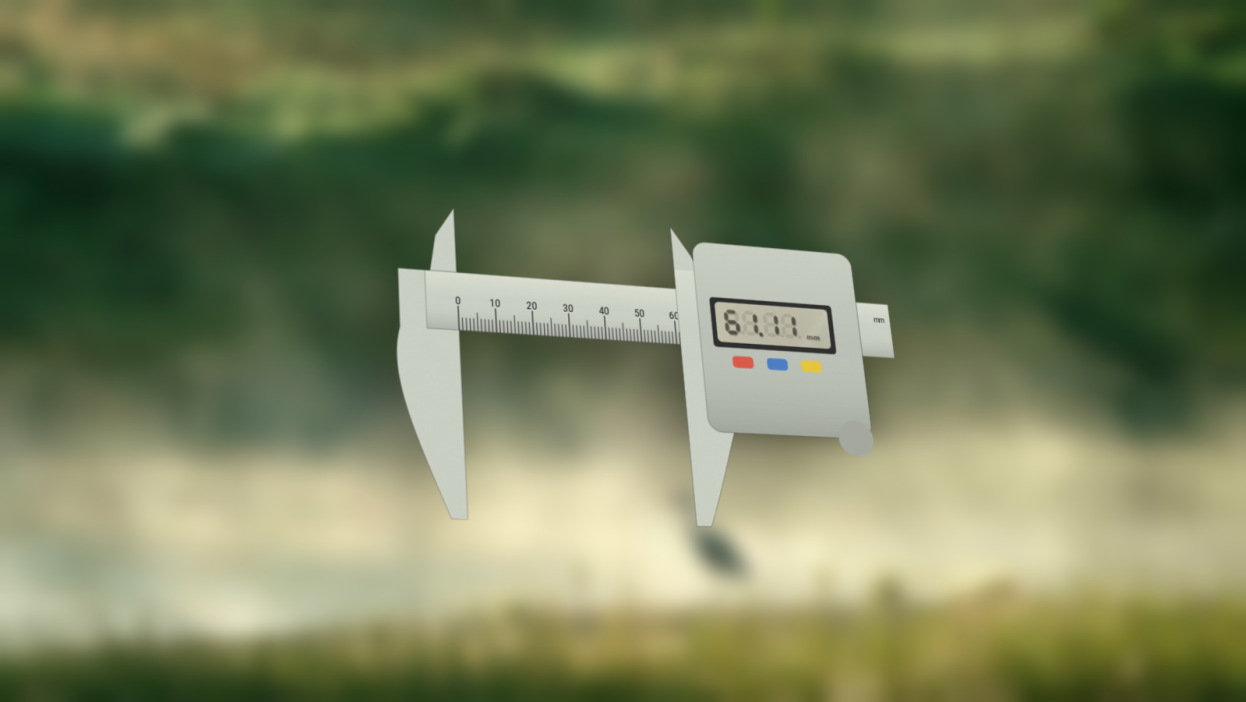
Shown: 61.11 mm
